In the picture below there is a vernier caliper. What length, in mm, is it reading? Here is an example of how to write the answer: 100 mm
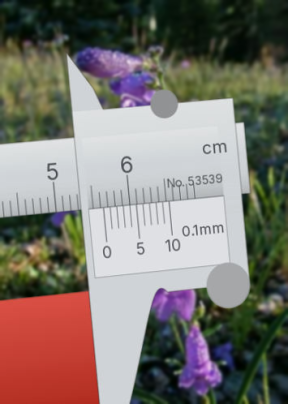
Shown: 56.4 mm
